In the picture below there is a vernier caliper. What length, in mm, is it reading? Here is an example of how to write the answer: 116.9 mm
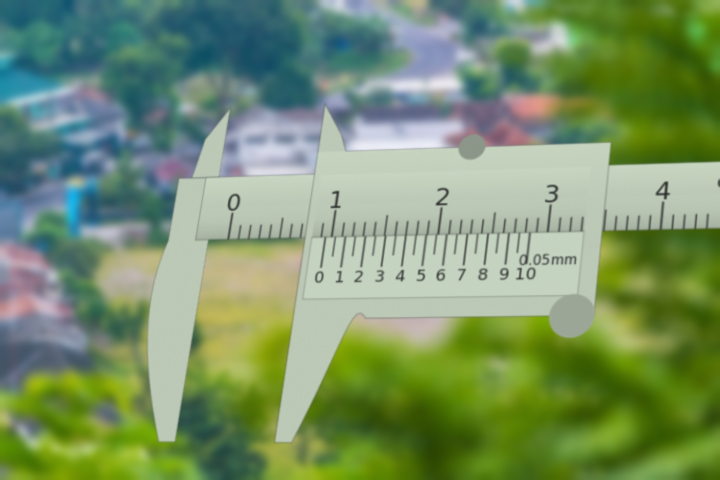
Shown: 9.4 mm
